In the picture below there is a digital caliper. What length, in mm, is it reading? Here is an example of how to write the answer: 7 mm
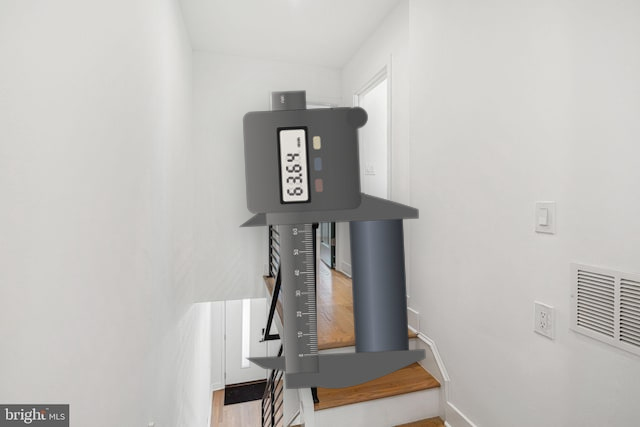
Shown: 63.64 mm
